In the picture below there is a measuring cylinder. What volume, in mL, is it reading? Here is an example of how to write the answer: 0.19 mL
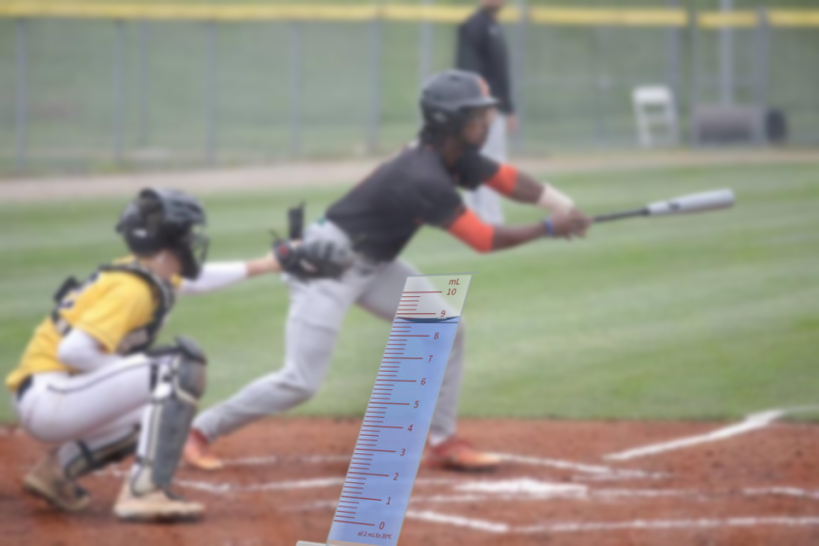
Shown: 8.6 mL
